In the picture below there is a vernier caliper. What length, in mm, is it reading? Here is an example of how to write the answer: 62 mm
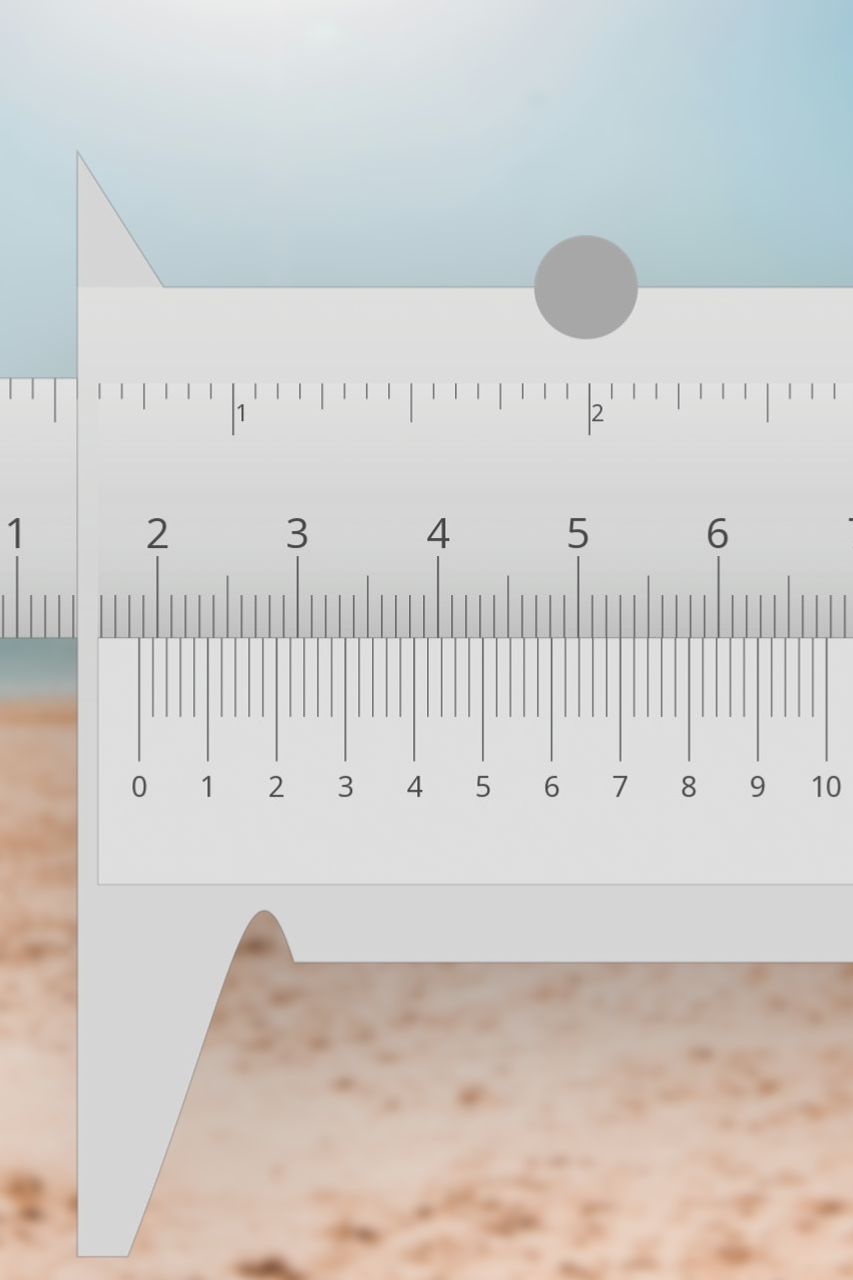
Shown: 18.7 mm
